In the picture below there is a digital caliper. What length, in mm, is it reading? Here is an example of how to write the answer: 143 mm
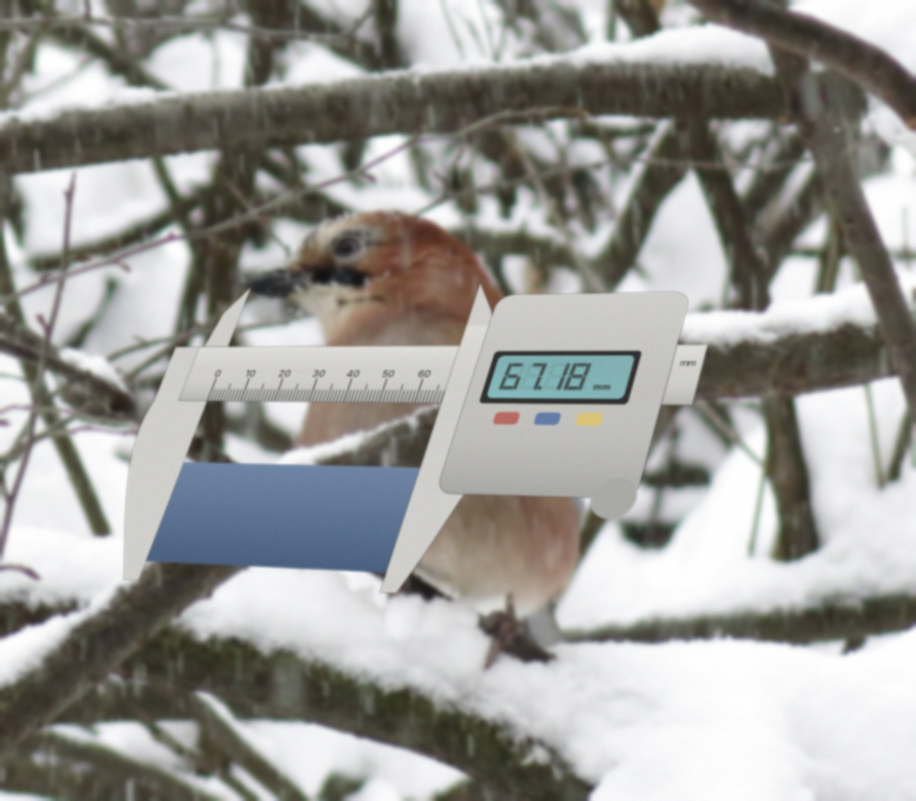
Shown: 67.18 mm
